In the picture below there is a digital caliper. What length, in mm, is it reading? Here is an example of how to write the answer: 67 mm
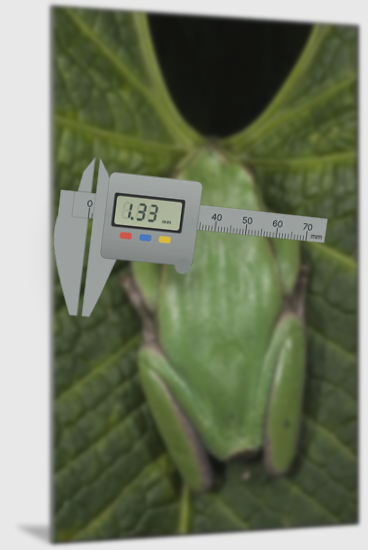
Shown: 1.33 mm
